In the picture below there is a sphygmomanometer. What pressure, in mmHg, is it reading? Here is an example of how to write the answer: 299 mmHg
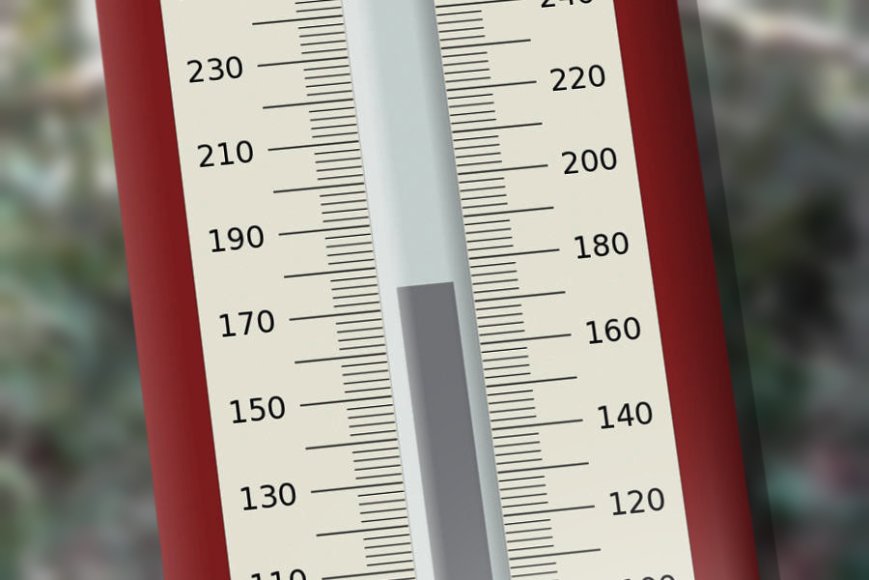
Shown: 175 mmHg
